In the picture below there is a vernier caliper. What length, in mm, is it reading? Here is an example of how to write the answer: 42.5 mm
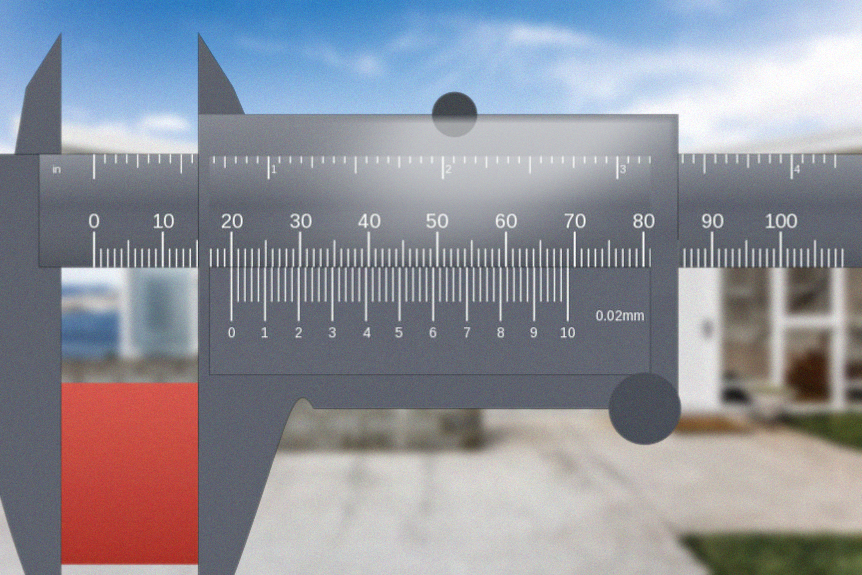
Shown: 20.0 mm
